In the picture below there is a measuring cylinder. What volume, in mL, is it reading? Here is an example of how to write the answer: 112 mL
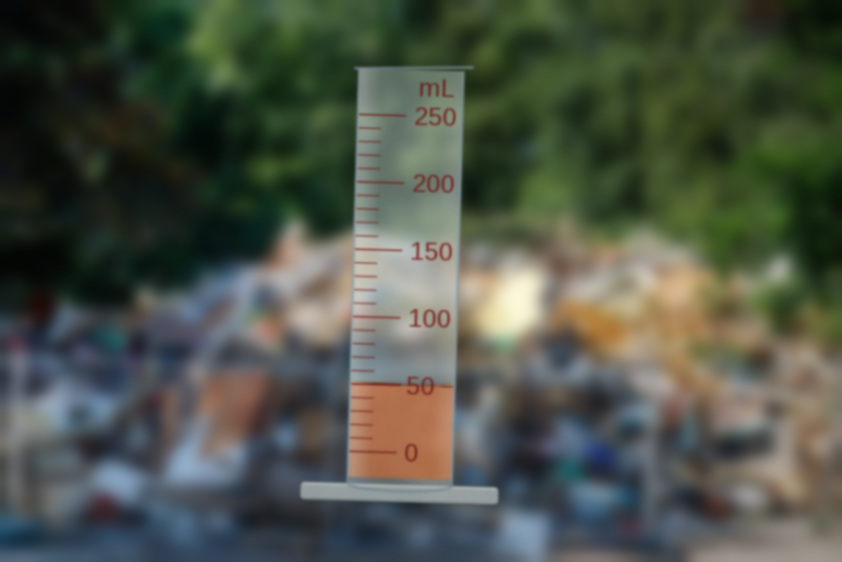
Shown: 50 mL
